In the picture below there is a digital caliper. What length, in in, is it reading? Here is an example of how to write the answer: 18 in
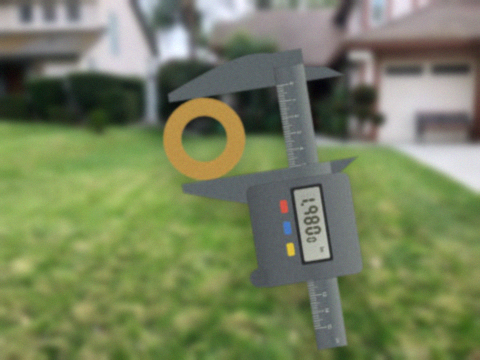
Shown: 1.9800 in
